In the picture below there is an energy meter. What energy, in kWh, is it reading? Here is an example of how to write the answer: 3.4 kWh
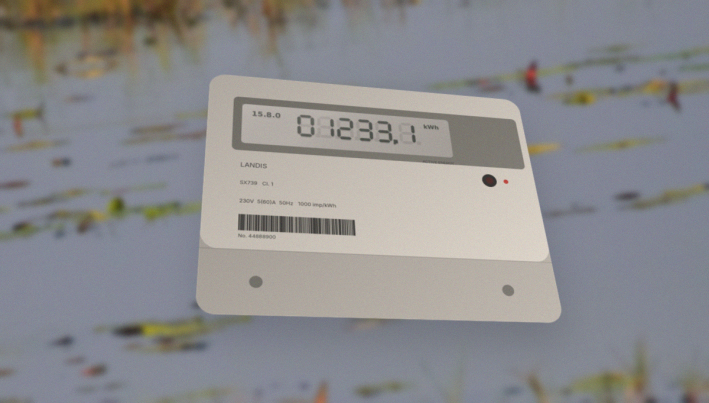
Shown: 1233.1 kWh
